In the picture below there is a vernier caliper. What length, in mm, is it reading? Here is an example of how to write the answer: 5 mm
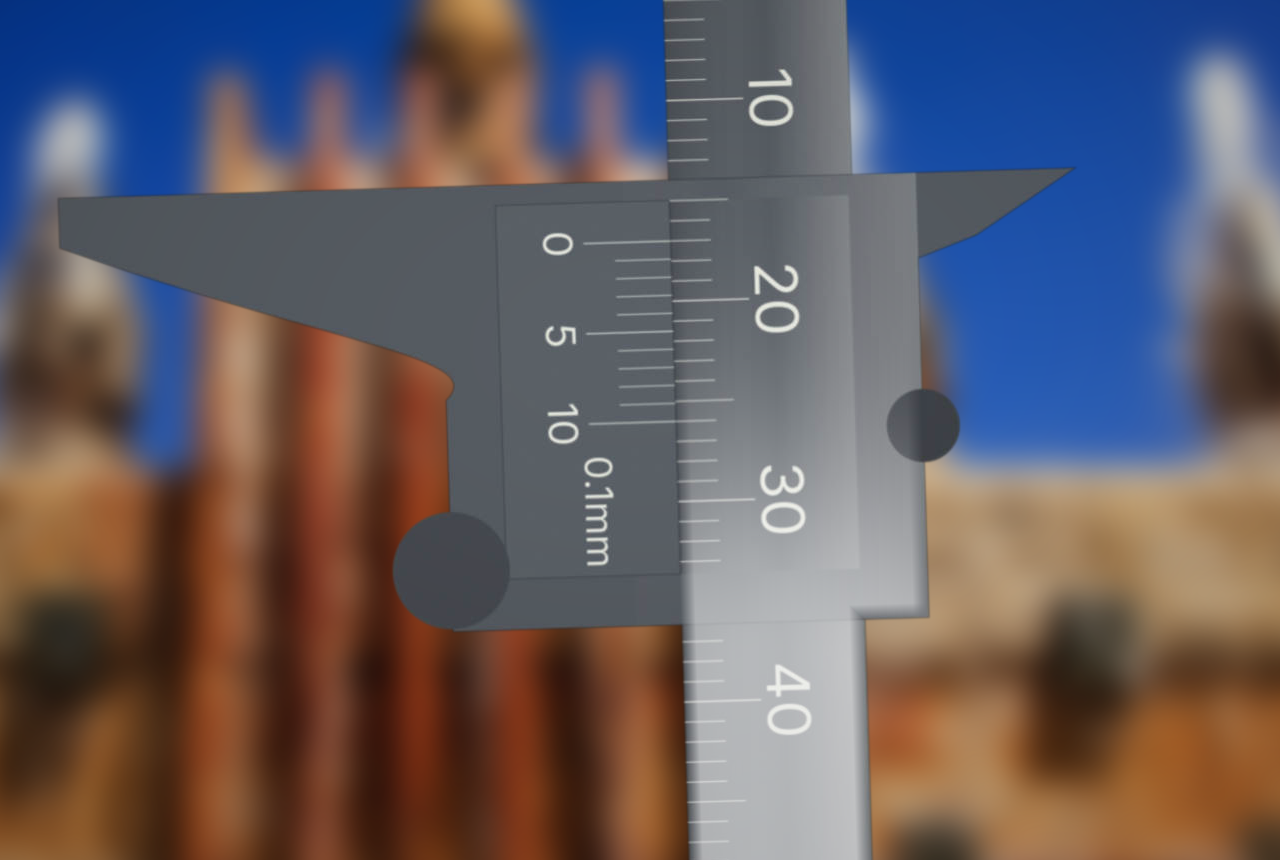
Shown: 17.0 mm
